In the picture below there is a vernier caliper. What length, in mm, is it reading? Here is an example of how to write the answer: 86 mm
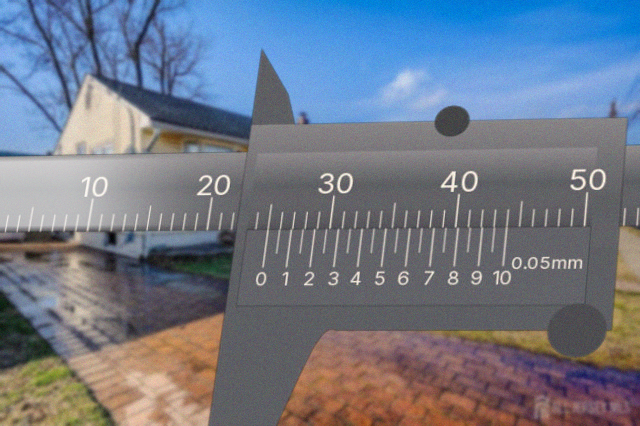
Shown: 25.0 mm
